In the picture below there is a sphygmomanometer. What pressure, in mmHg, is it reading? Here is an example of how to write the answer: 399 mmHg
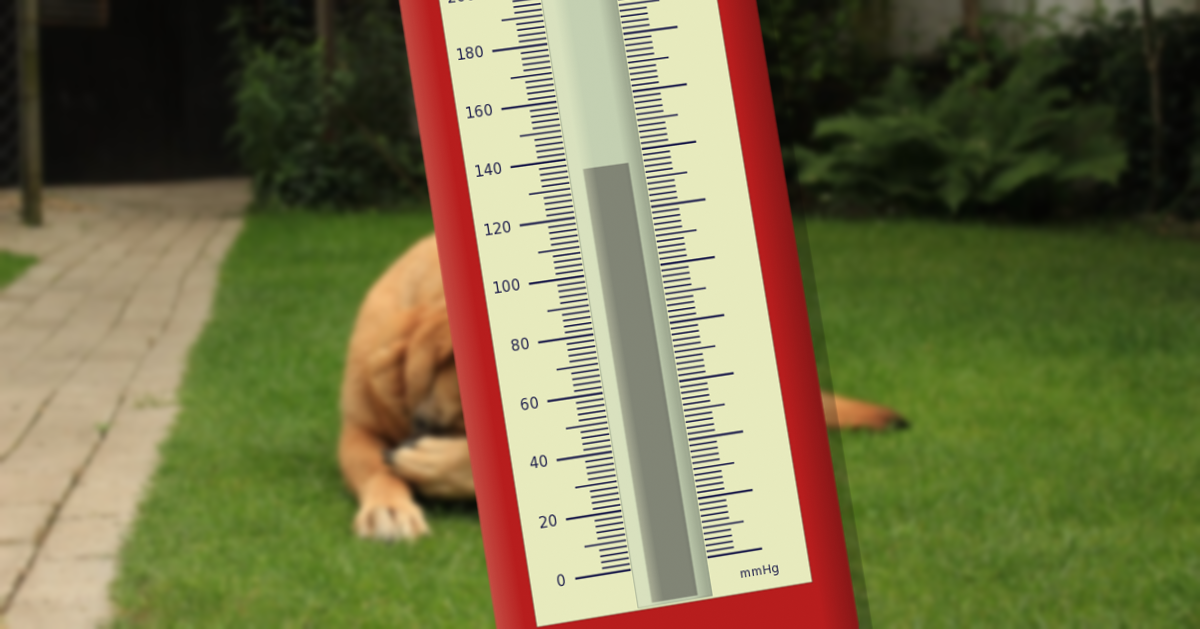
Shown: 136 mmHg
